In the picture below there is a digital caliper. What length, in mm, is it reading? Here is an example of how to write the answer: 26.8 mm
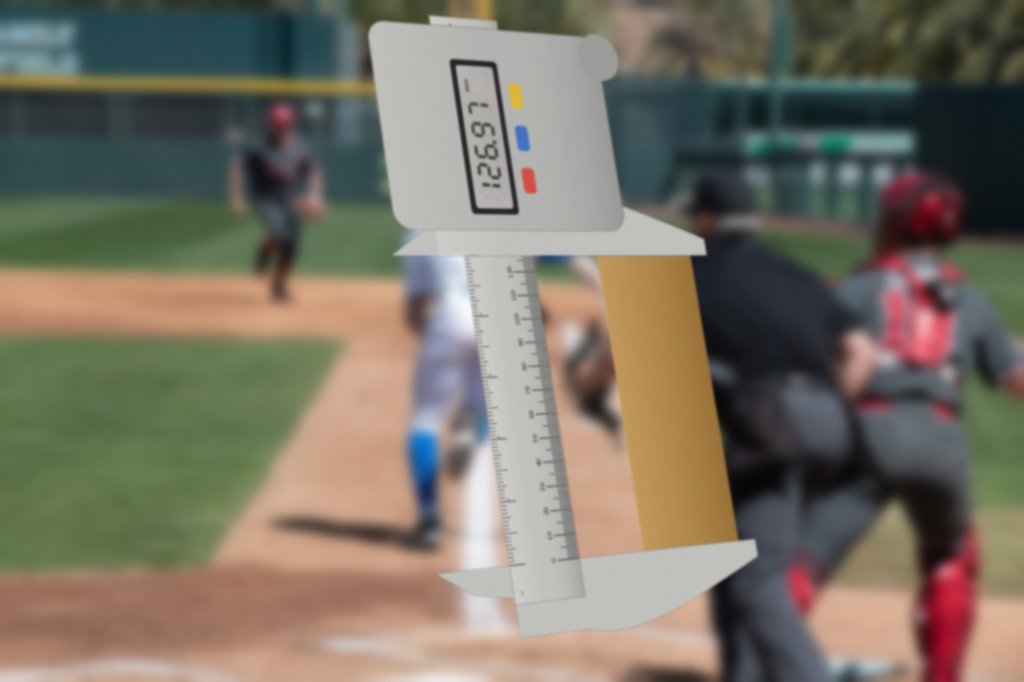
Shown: 126.97 mm
